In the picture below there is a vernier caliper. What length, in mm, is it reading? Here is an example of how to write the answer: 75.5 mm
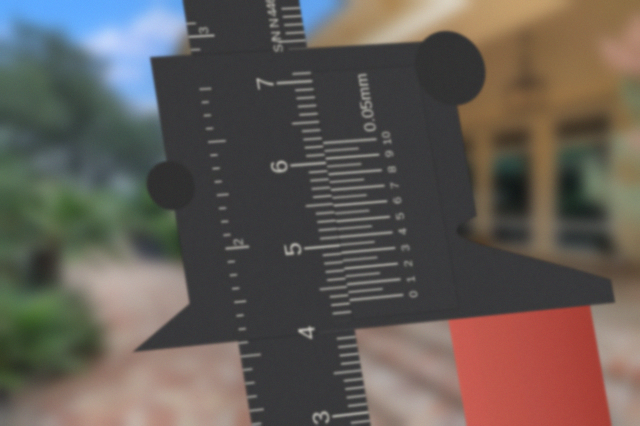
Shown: 43.4 mm
